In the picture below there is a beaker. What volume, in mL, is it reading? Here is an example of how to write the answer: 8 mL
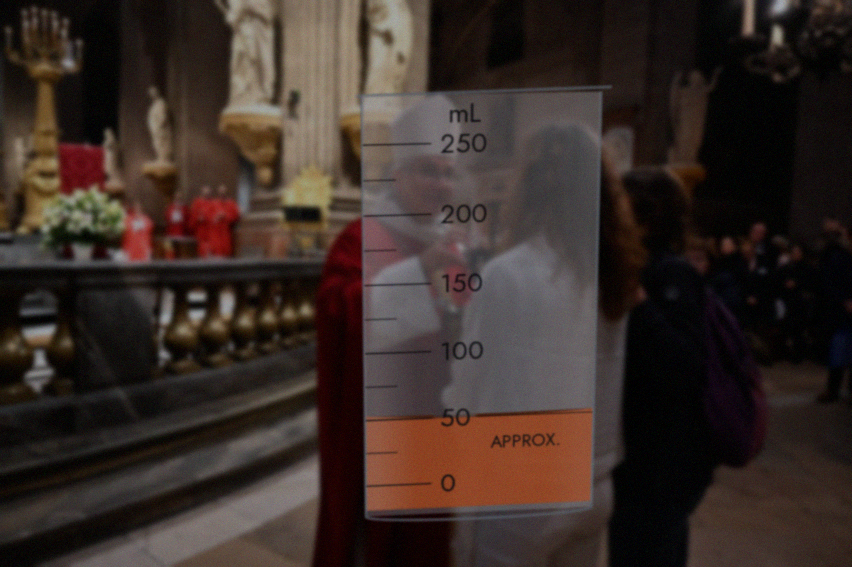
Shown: 50 mL
